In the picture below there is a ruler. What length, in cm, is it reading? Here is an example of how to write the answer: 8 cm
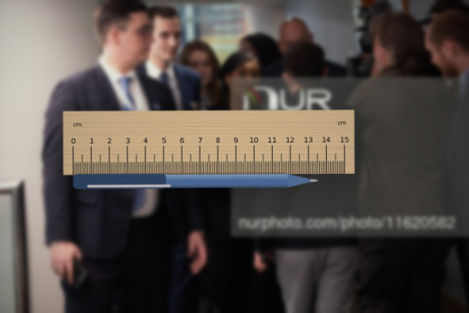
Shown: 13.5 cm
